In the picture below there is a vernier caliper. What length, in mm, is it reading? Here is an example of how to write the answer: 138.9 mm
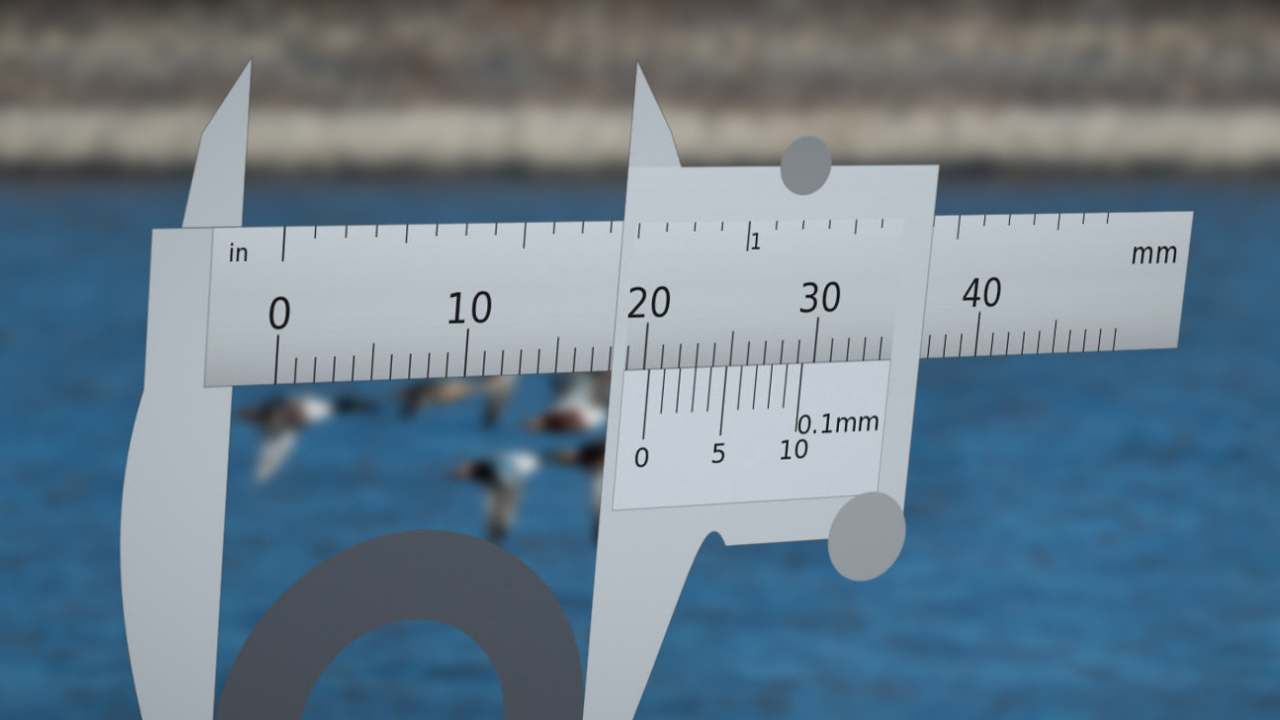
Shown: 20.3 mm
